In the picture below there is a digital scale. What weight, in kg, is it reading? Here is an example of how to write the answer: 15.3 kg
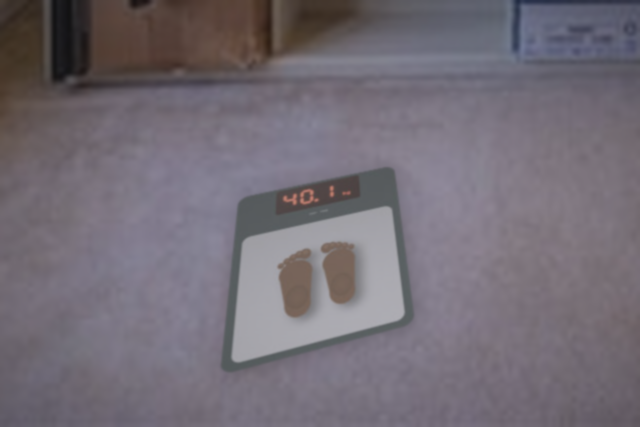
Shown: 40.1 kg
